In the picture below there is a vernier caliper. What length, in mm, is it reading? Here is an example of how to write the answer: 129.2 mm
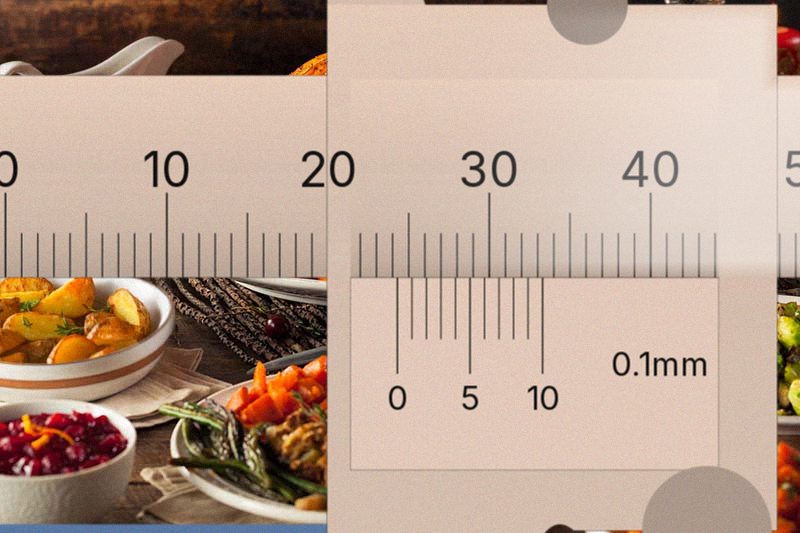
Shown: 24.3 mm
